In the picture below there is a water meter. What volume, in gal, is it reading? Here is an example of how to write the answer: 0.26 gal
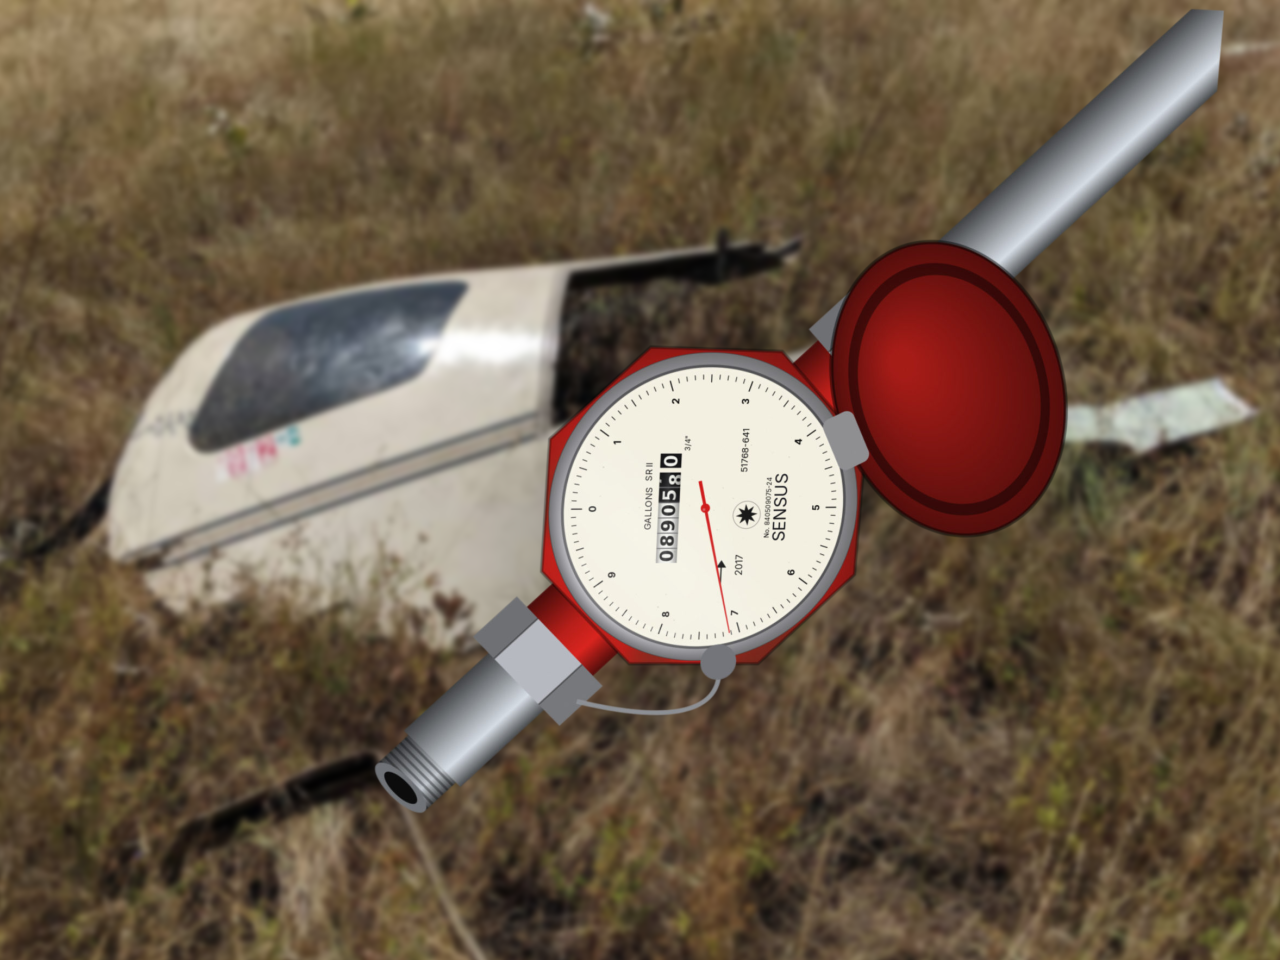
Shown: 890577.1 gal
